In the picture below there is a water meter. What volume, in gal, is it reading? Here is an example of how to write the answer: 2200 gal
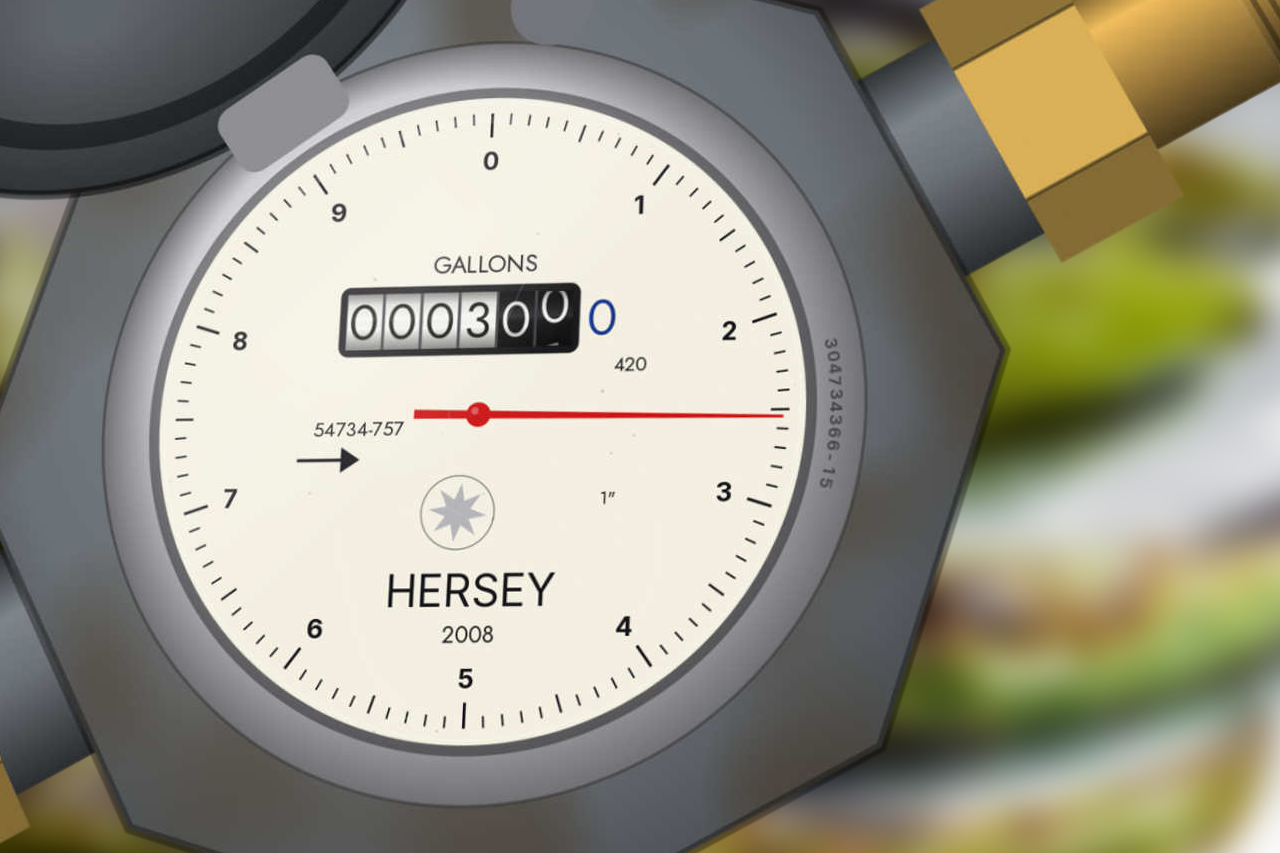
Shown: 3002.5 gal
